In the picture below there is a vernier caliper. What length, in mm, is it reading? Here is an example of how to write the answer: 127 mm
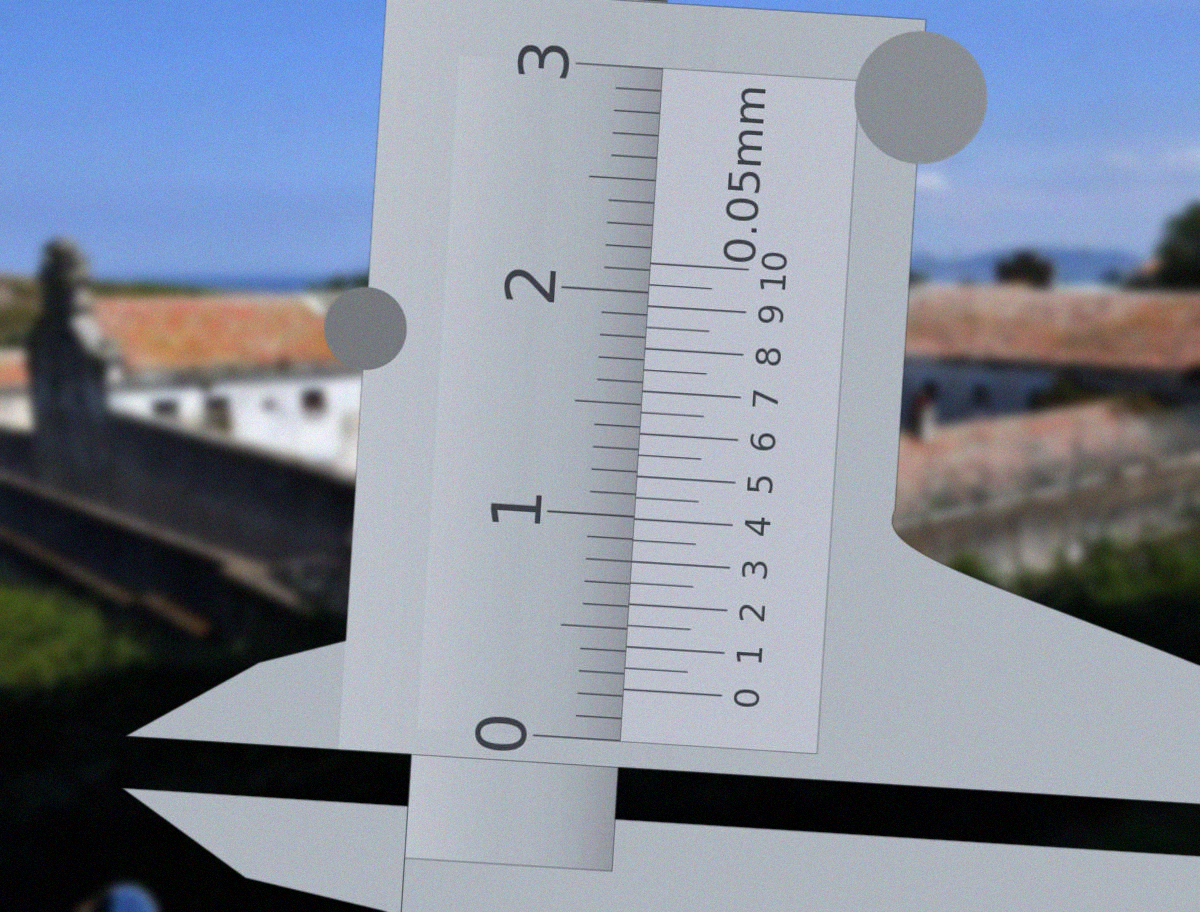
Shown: 2.3 mm
